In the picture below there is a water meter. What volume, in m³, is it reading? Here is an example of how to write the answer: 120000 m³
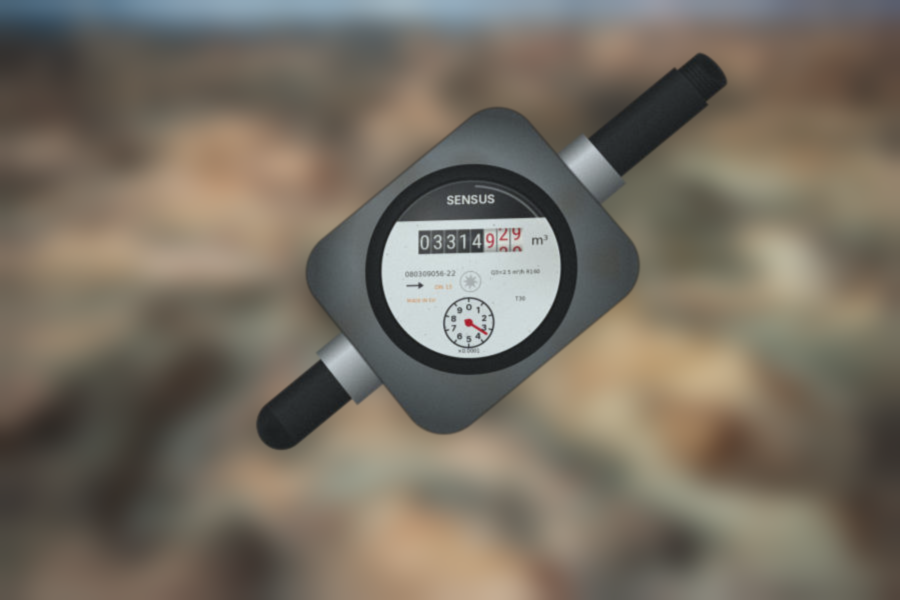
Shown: 3314.9293 m³
